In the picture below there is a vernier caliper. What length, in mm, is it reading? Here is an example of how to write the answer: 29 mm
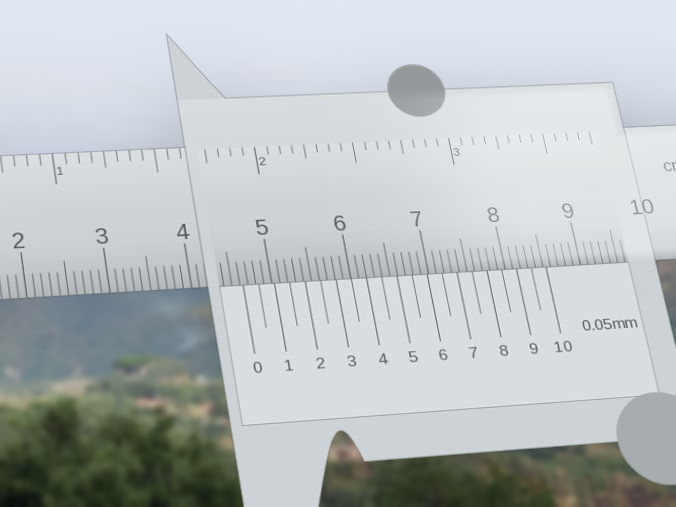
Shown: 46.4 mm
